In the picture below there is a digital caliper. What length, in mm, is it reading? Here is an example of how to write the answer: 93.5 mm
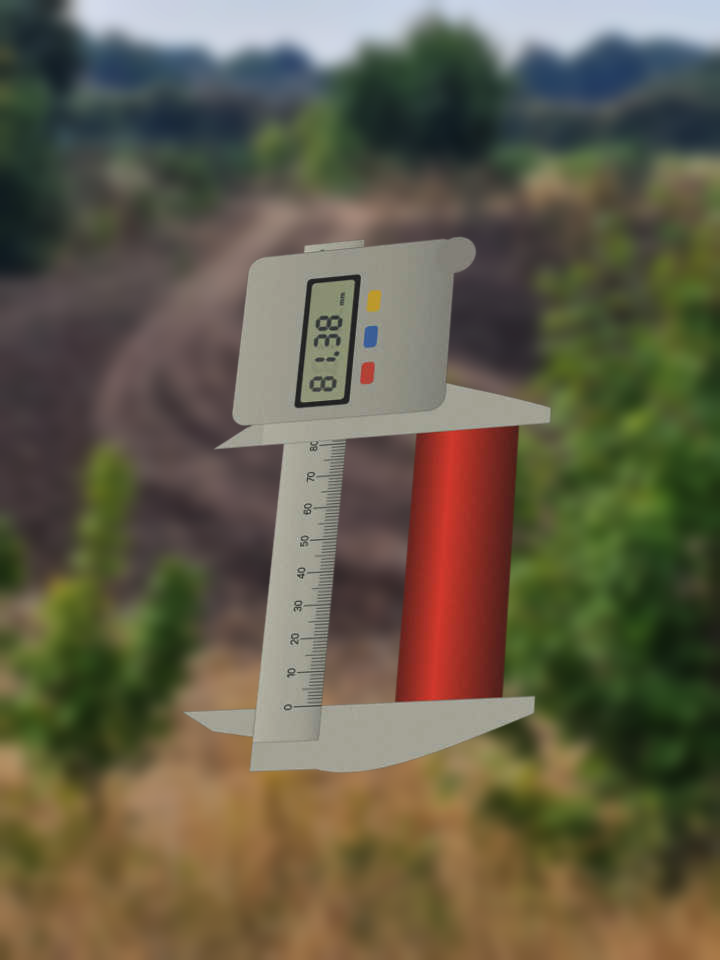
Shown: 81.38 mm
